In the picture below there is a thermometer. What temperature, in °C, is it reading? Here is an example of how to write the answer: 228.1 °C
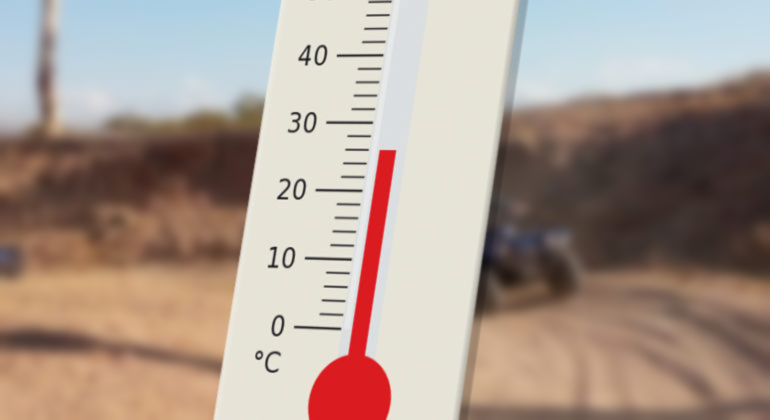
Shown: 26 °C
